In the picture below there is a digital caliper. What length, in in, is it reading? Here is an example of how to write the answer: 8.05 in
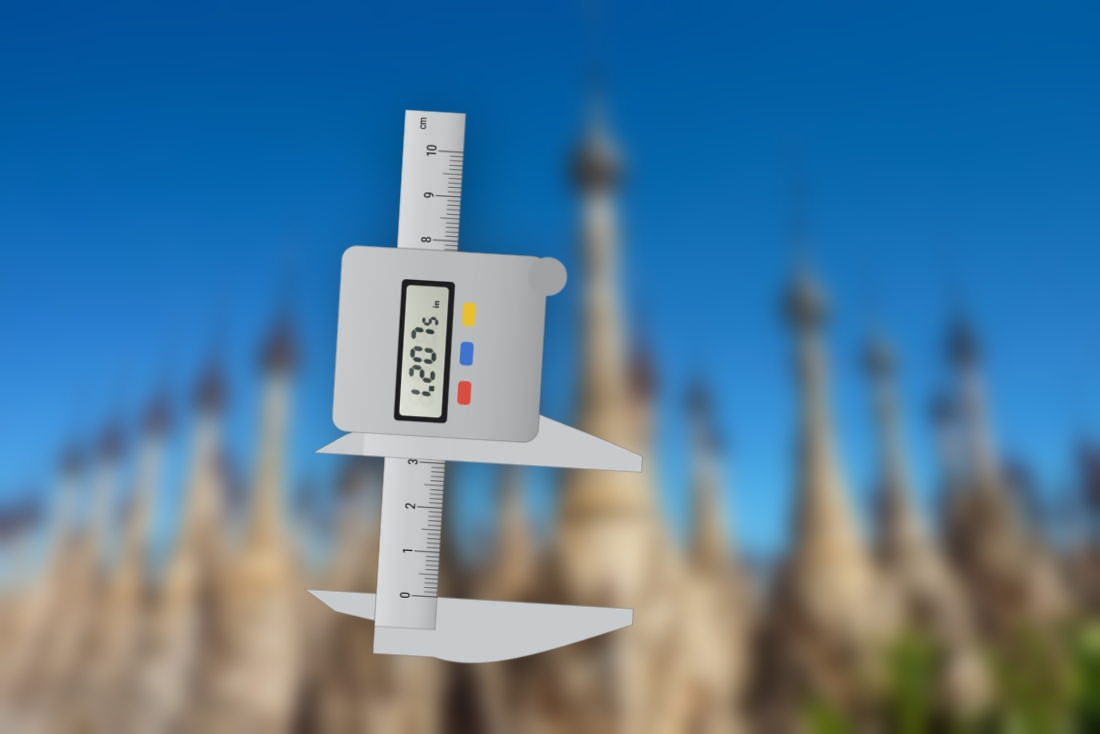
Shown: 1.2075 in
